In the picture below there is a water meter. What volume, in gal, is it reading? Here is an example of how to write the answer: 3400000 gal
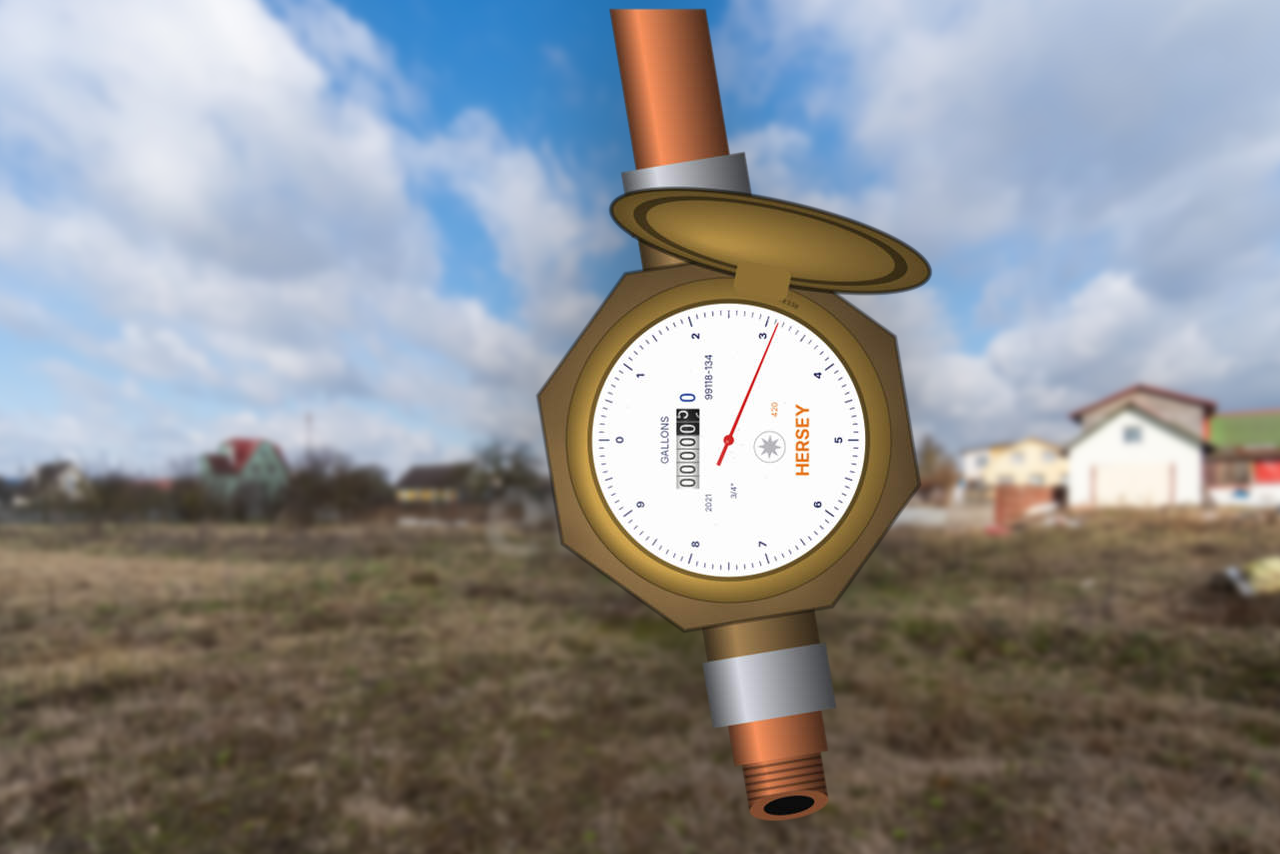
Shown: 53.1 gal
